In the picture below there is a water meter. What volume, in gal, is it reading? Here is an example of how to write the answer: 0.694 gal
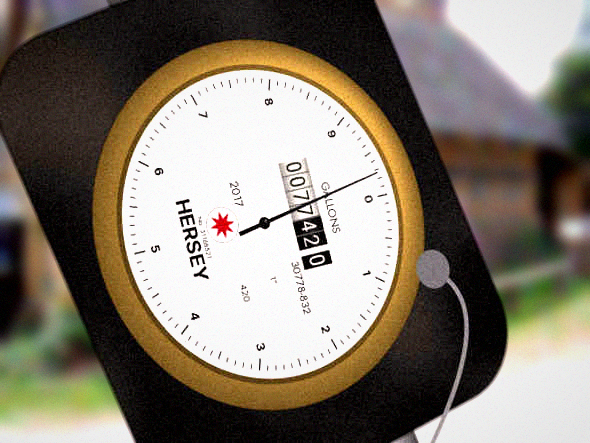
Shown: 77419.7 gal
